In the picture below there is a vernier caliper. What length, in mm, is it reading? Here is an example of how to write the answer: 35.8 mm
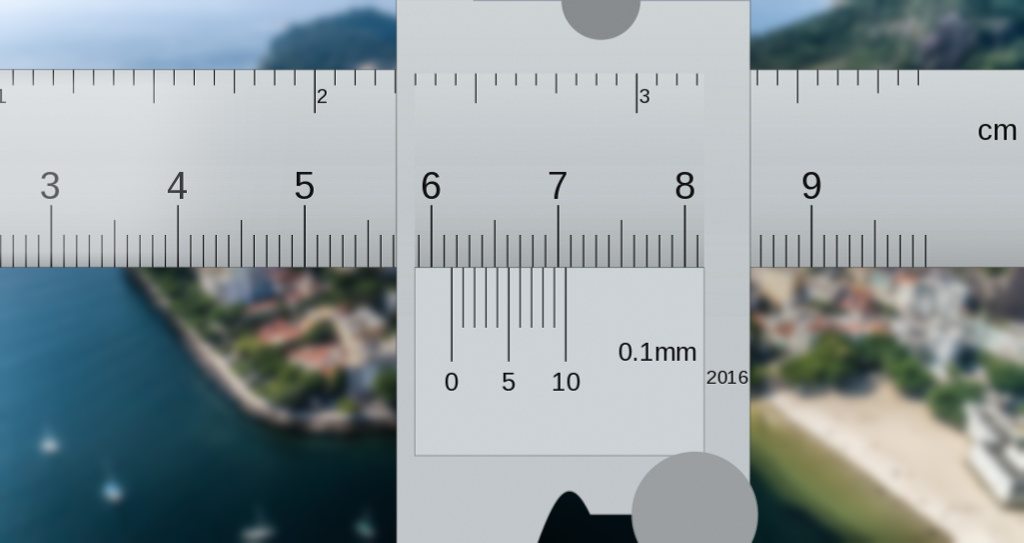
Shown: 61.6 mm
